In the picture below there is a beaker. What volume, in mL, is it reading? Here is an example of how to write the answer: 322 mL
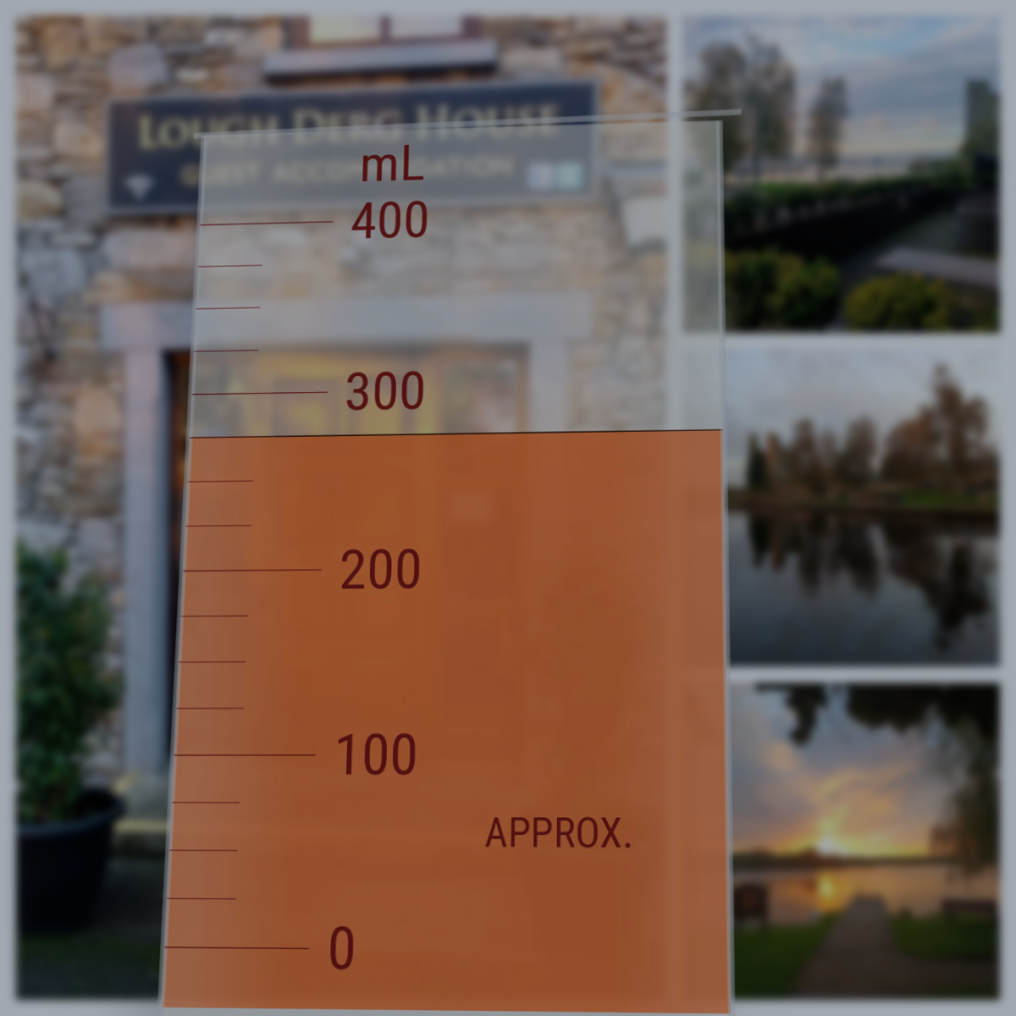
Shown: 275 mL
